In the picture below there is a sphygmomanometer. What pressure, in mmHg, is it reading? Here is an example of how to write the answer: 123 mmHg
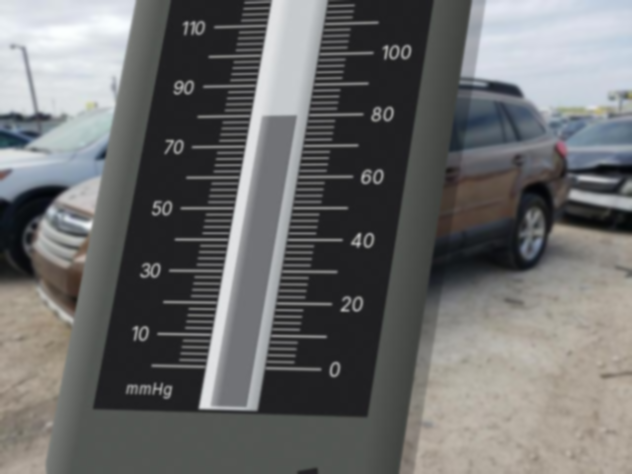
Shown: 80 mmHg
